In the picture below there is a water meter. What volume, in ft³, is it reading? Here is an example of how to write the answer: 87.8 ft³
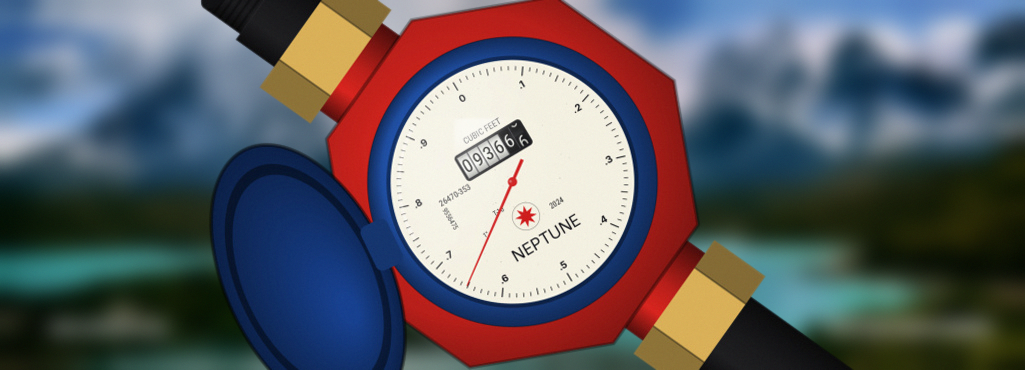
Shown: 93665.65 ft³
